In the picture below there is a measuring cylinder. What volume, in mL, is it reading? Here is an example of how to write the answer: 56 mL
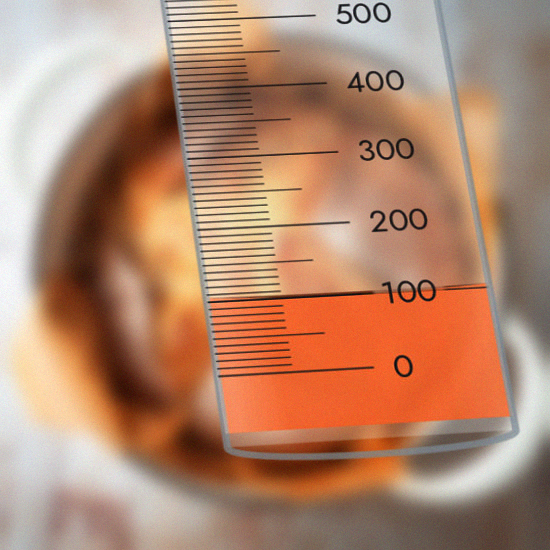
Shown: 100 mL
